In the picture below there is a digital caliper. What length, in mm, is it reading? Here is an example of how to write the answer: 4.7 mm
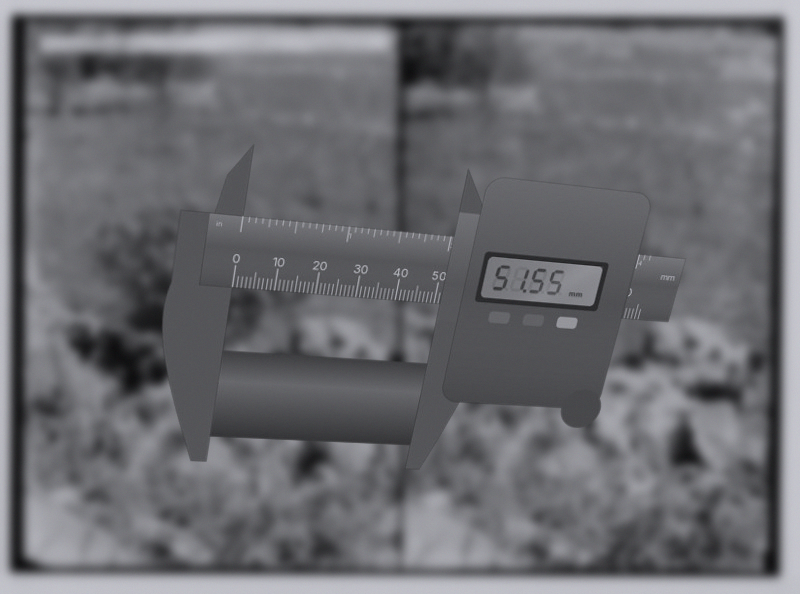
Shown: 51.55 mm
